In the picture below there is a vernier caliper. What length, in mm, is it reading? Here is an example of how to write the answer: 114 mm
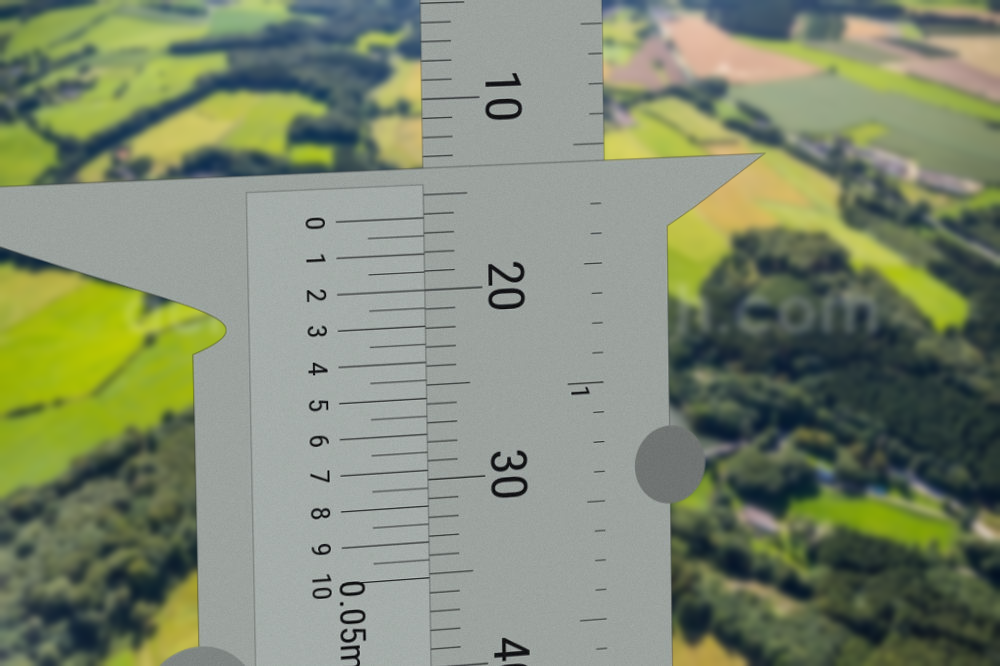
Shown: 16.2 mm
